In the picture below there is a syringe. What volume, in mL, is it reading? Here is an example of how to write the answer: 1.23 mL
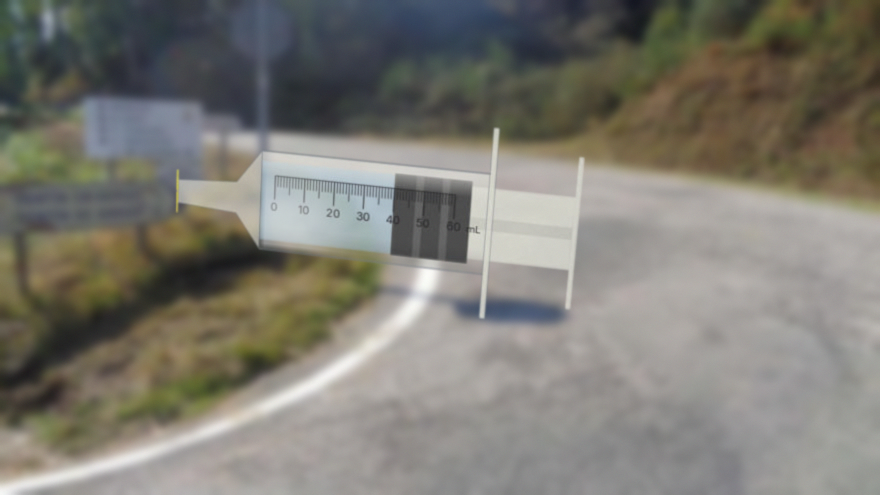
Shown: 40 mL
